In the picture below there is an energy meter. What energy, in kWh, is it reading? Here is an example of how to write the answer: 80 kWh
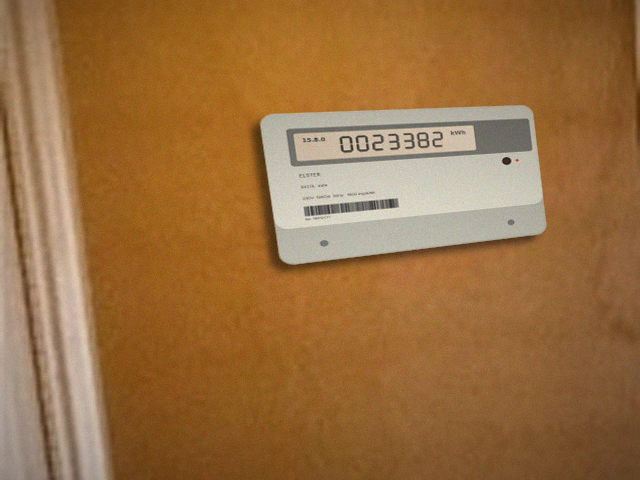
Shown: 23382 kWh
